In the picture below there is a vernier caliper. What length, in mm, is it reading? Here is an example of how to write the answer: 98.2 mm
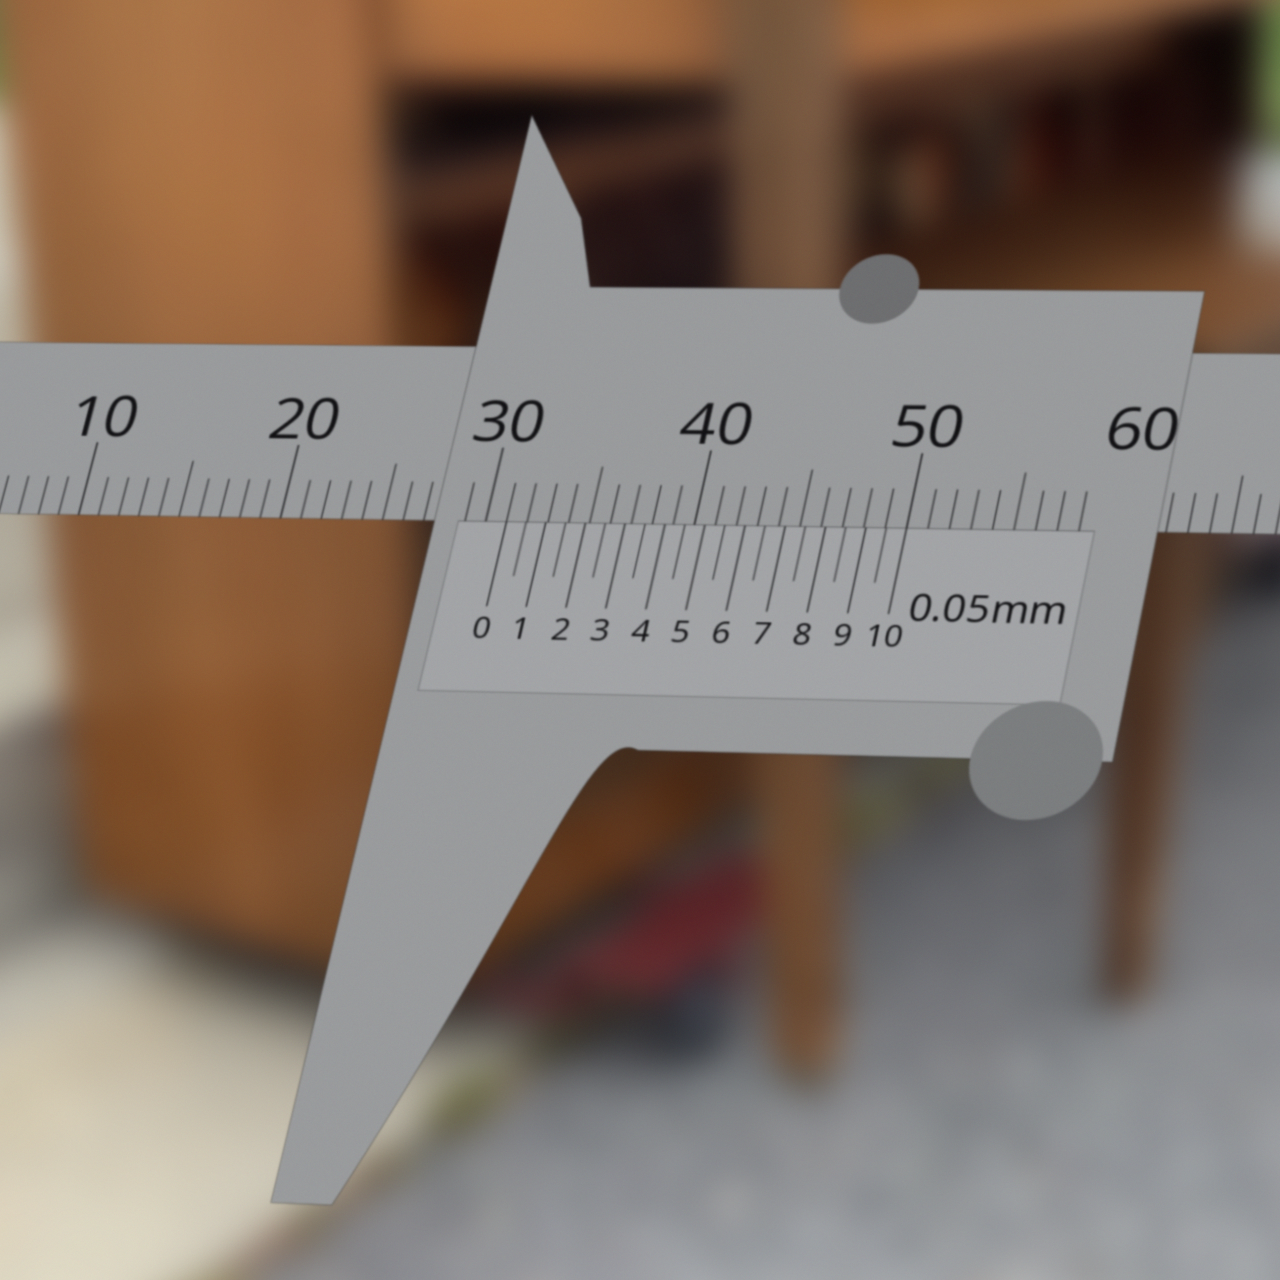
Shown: 31.0 mm
